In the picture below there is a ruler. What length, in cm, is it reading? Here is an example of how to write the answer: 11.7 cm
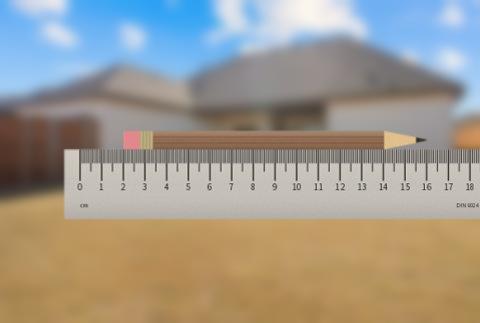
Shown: 14 cm
